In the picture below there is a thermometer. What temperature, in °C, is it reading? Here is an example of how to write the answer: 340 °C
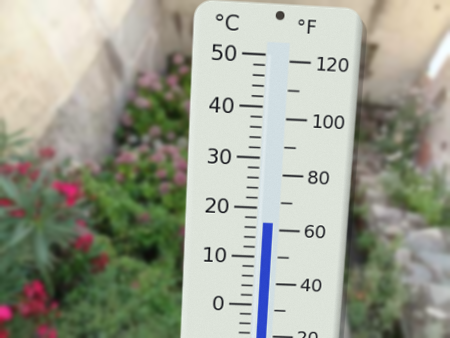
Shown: 17 °C
